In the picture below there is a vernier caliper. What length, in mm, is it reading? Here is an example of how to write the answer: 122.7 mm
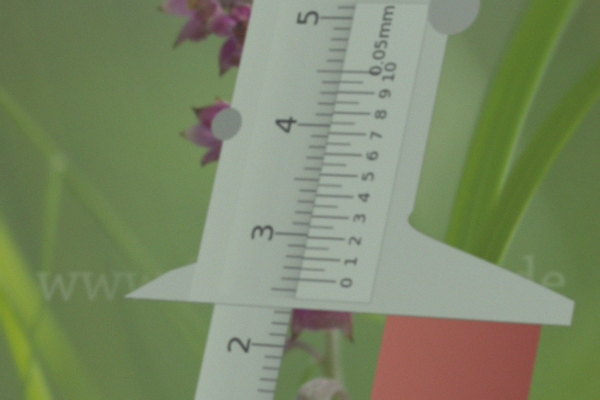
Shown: 26.0 mm
